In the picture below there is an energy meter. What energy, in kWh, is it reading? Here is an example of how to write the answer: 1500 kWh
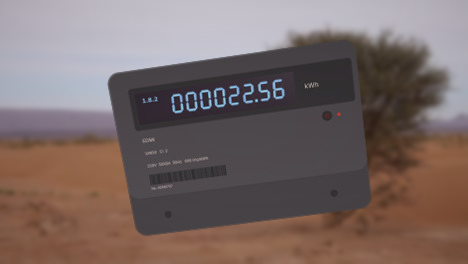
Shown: 22.56 kWh
